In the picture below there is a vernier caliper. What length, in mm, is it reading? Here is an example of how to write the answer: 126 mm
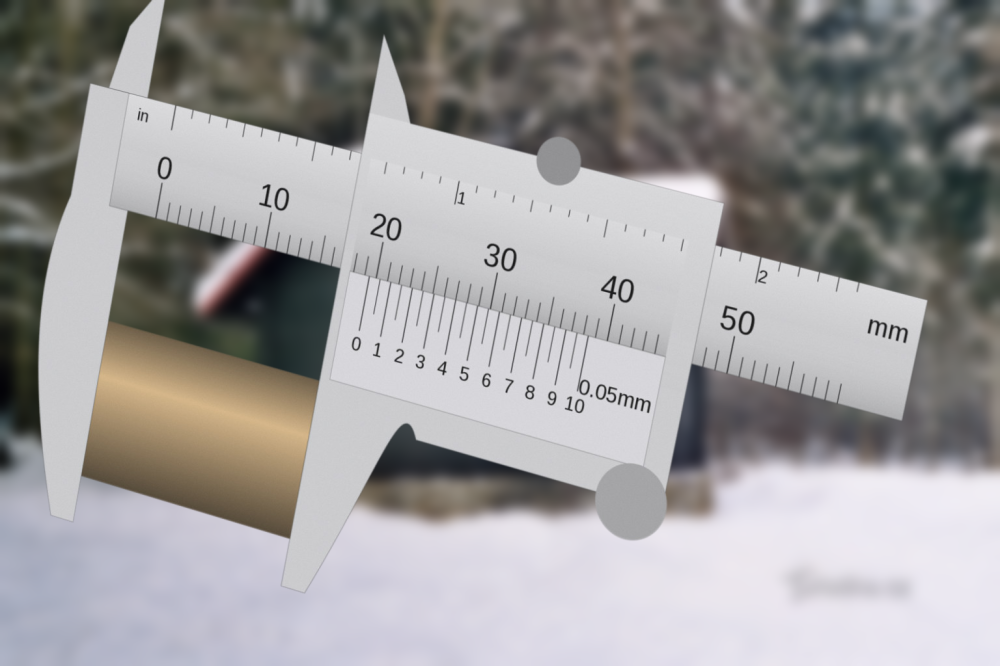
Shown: 19.4 mm
